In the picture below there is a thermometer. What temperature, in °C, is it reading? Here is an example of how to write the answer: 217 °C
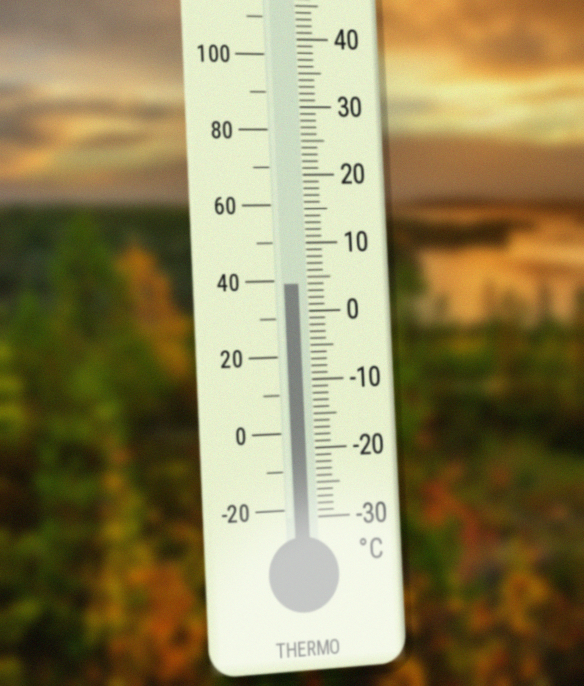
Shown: 4 °C
